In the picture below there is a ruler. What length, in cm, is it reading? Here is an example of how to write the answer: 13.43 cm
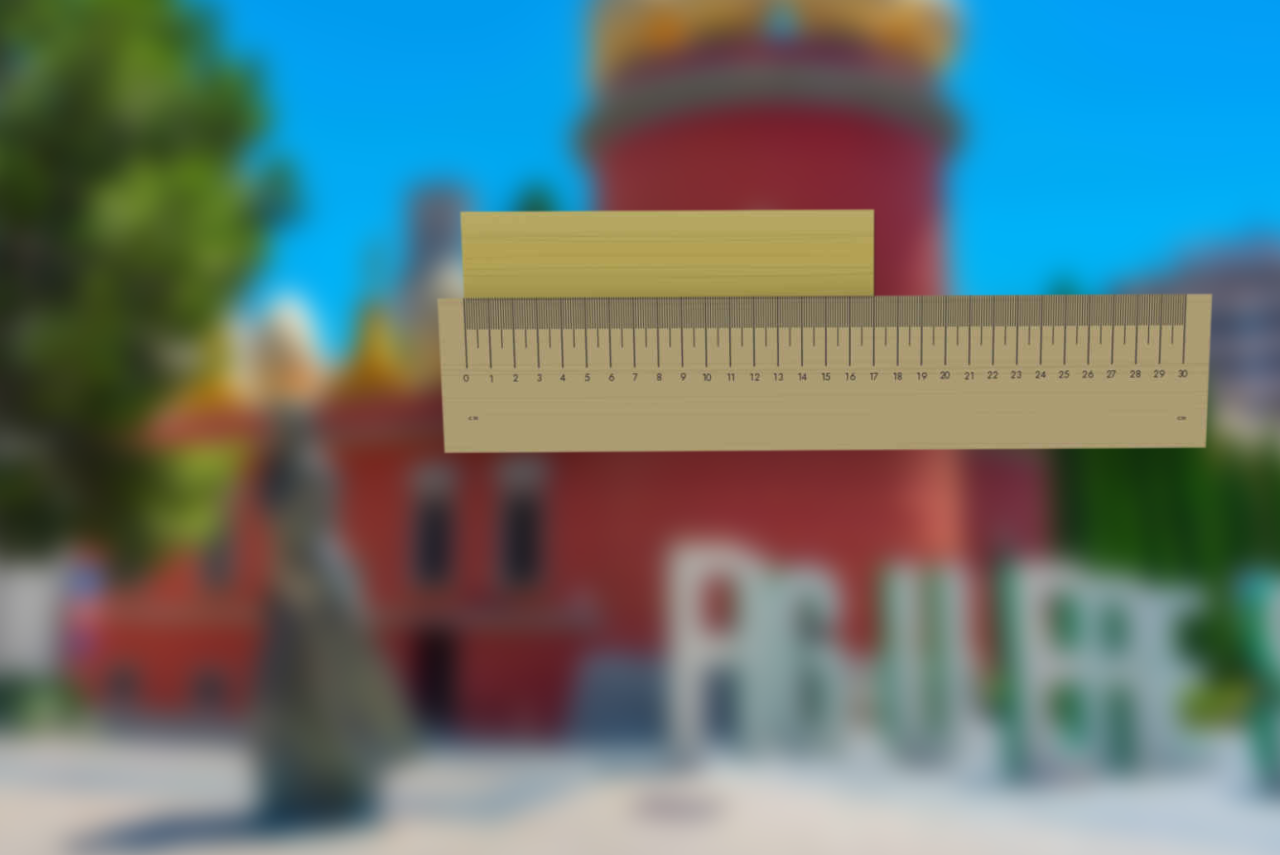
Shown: 17 cm
